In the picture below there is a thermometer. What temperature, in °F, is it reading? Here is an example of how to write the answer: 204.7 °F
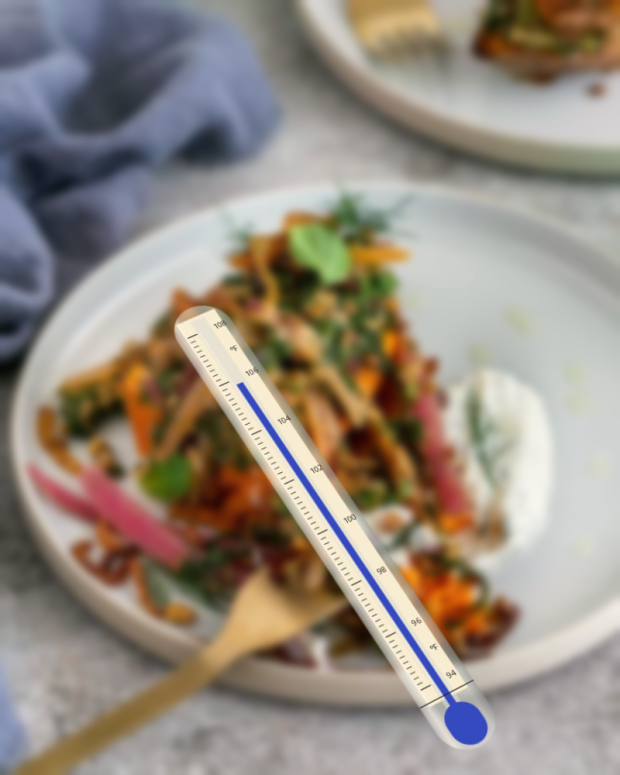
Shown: 105.8 °F
